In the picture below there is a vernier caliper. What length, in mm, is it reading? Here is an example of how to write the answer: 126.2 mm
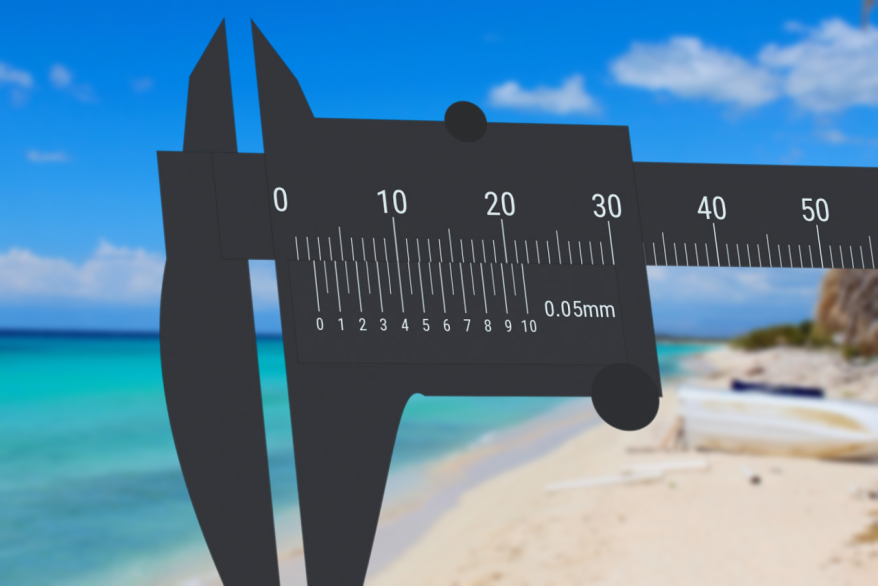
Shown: 2.4 mm
